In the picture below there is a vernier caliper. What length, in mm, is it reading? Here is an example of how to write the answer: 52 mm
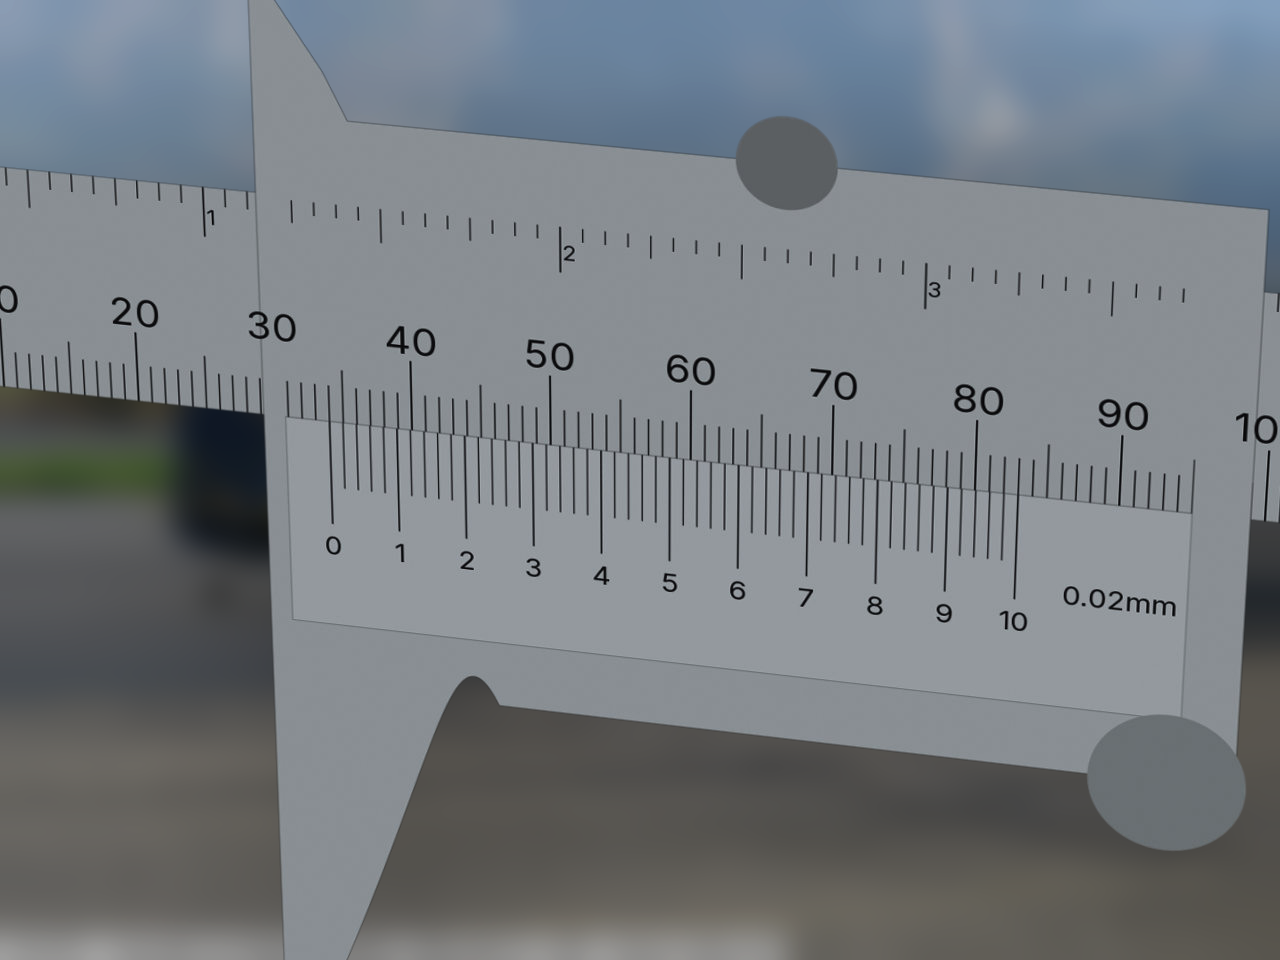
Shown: 34.0 mm
